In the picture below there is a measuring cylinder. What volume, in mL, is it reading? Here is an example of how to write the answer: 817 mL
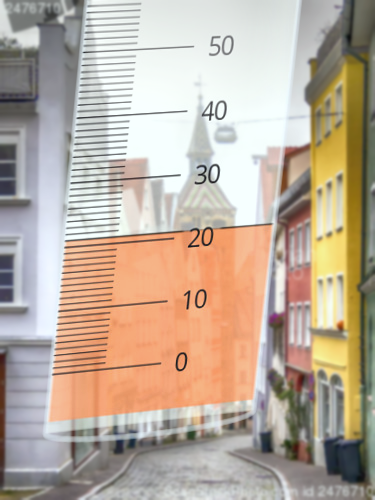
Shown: 21 mL
